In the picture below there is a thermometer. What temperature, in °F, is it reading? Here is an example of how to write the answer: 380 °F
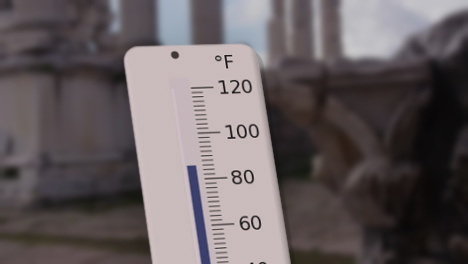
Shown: 86 °F
